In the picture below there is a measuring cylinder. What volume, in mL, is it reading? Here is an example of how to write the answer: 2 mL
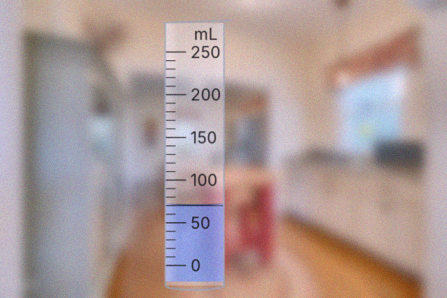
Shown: 70 mL
